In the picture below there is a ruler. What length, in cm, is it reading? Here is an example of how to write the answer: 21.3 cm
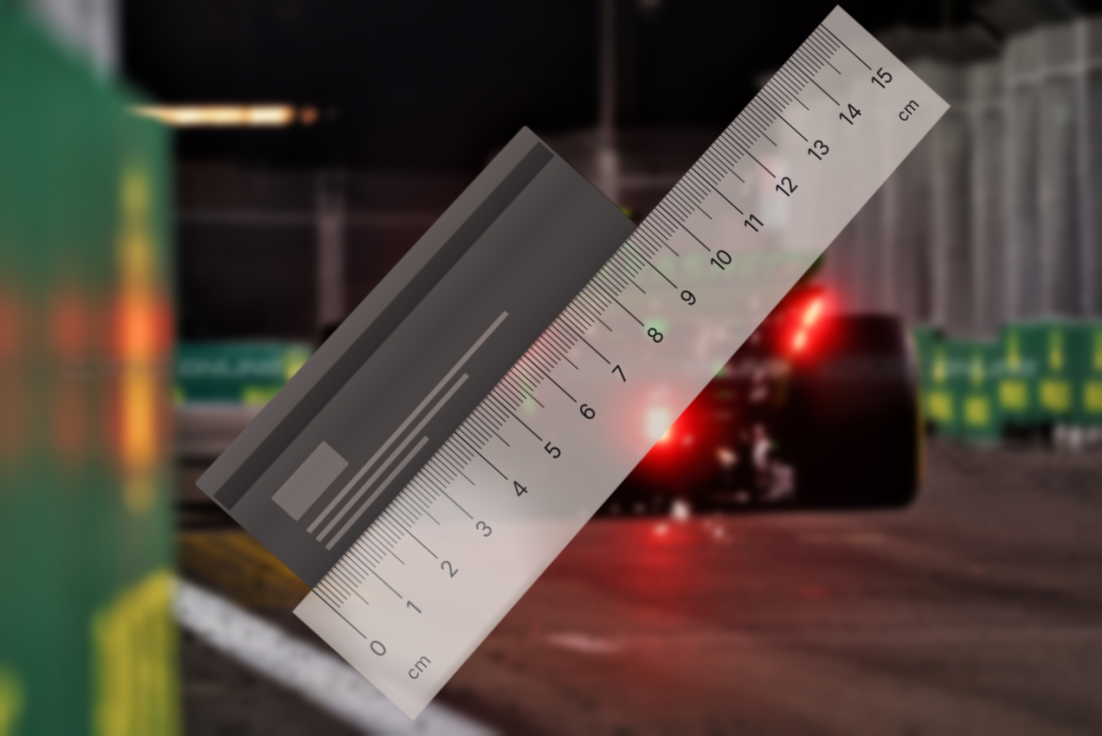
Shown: 9.4 cm
